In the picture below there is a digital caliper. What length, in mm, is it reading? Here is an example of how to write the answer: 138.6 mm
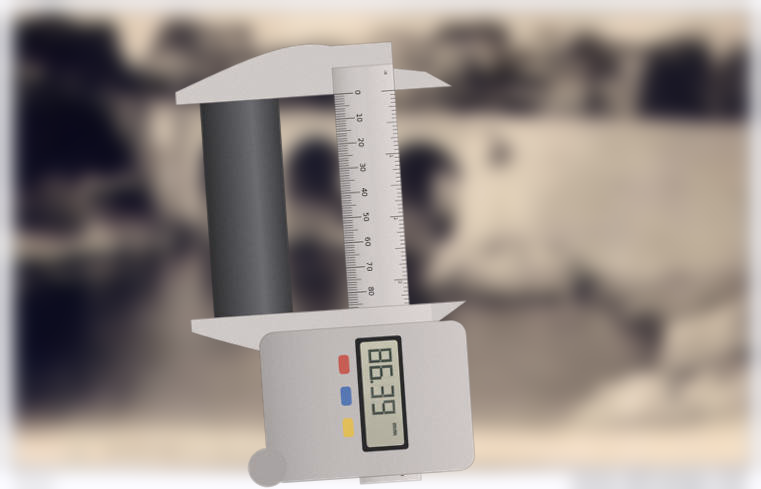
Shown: 86.39 mm
